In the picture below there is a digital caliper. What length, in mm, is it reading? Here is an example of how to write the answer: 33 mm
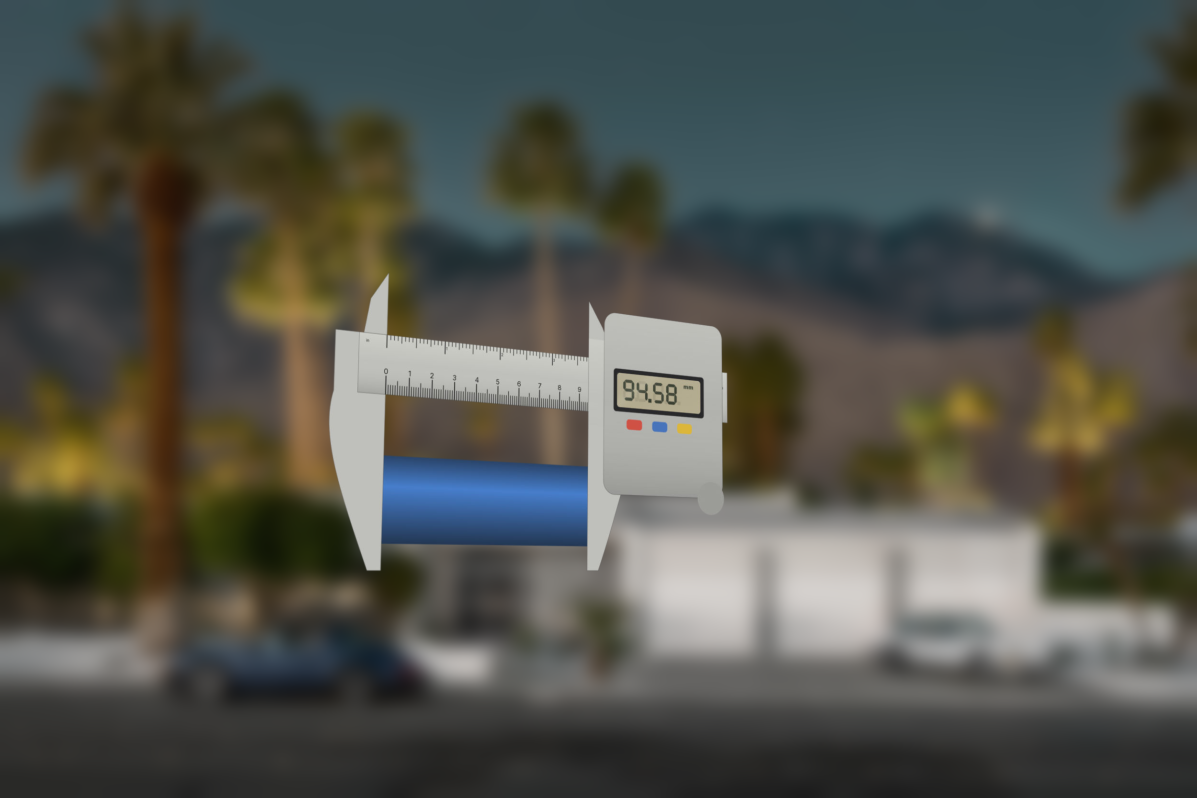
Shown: 94.58 mm
